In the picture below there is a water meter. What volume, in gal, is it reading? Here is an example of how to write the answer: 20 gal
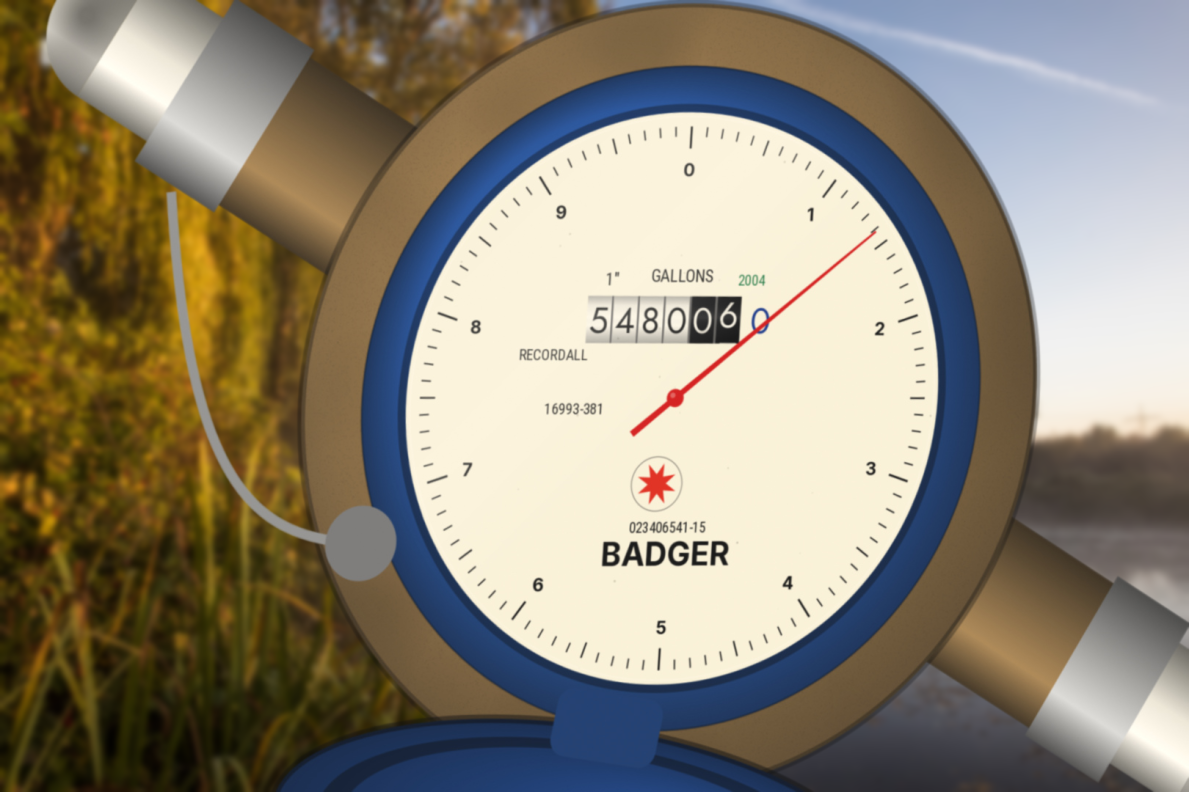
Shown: 5480061.4 gal
